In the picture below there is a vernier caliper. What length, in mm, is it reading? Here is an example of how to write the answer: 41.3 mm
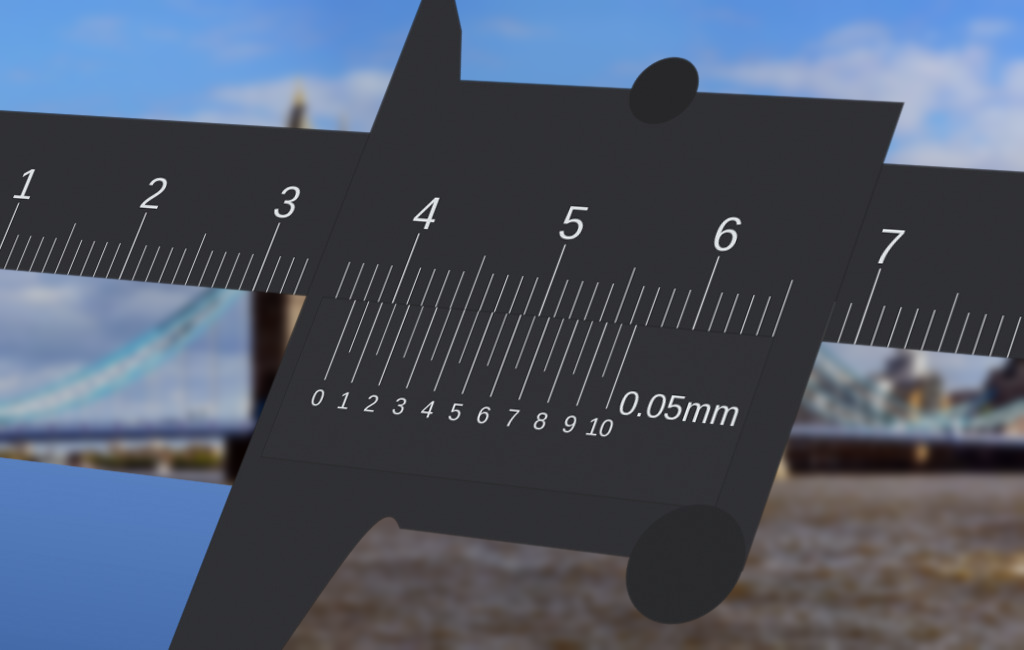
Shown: 37.4 mm
